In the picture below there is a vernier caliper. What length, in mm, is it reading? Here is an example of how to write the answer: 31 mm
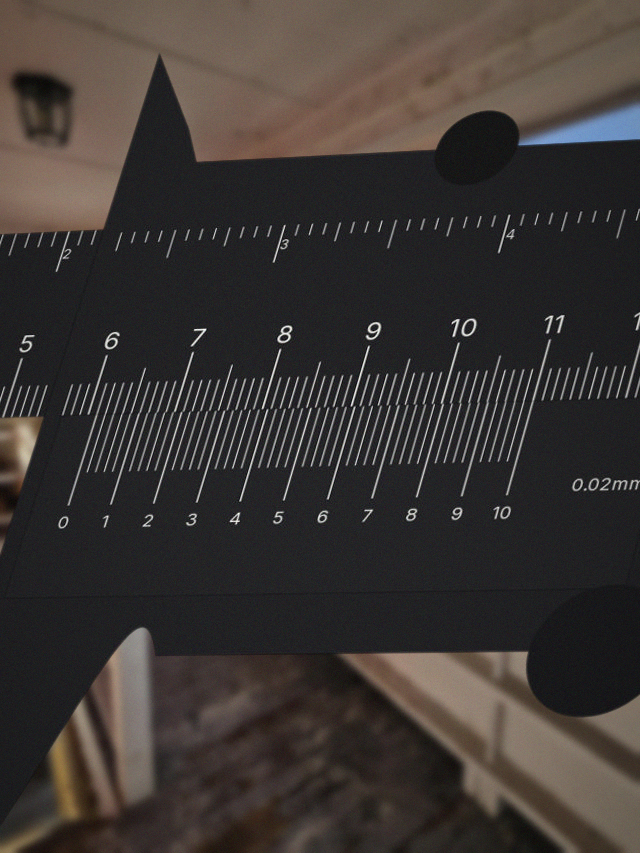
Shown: 61.0 mm
